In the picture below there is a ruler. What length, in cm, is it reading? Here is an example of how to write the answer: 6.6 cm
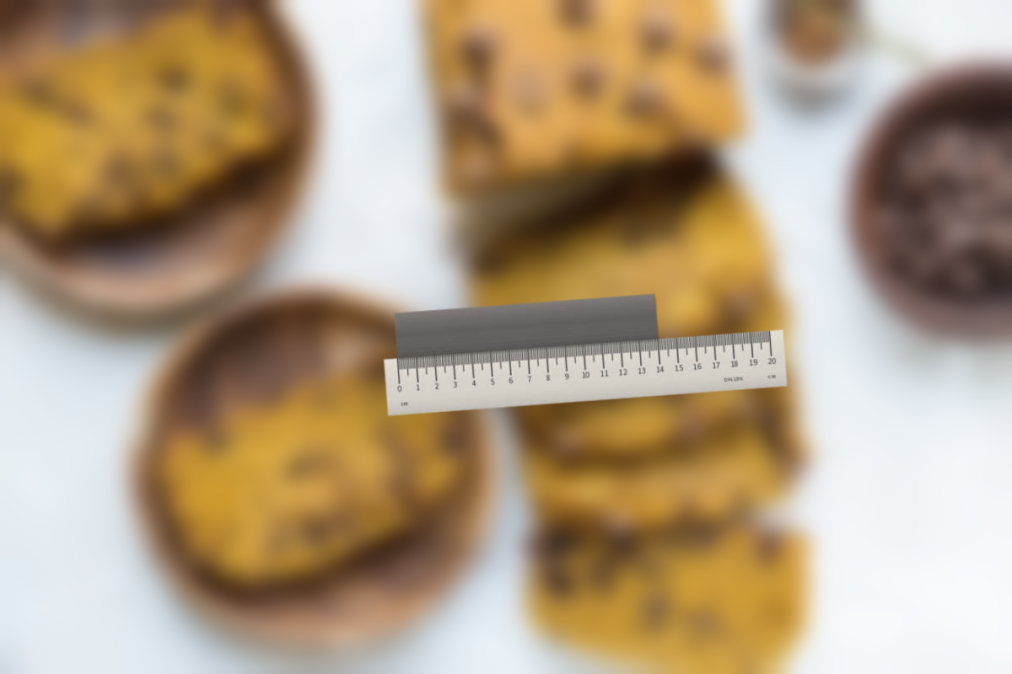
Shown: 14 cm
